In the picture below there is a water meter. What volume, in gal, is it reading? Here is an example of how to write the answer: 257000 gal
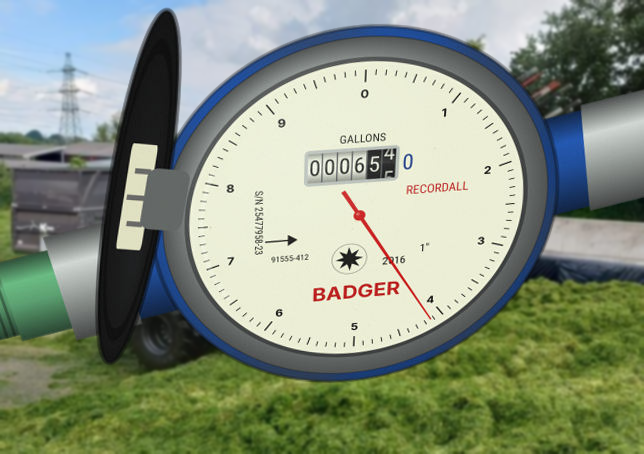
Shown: 6544.1 gal
